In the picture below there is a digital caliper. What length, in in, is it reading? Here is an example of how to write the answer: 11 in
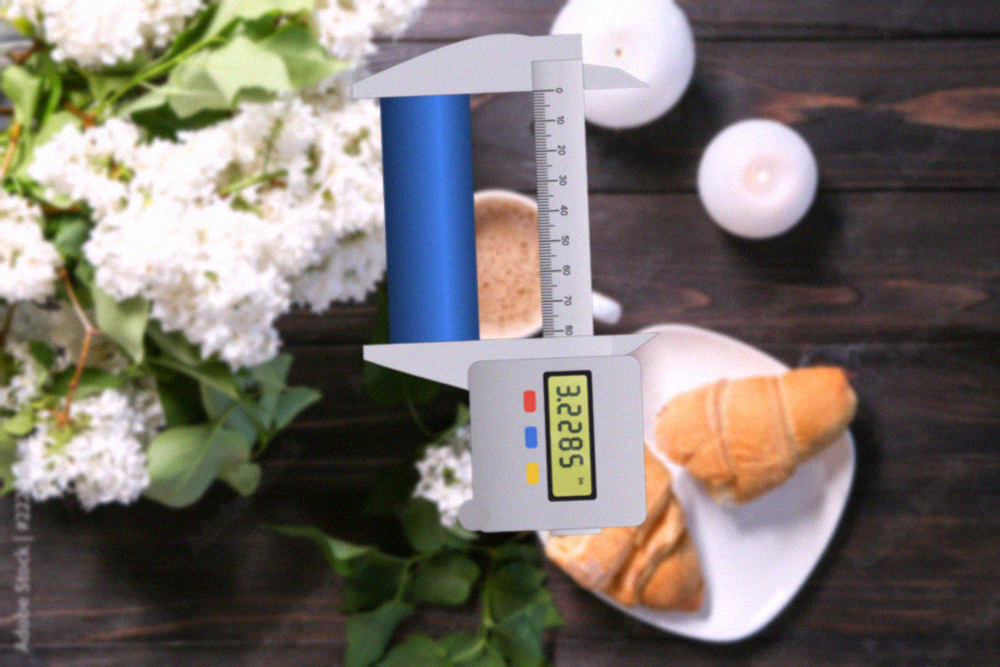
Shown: 3.2285 in
